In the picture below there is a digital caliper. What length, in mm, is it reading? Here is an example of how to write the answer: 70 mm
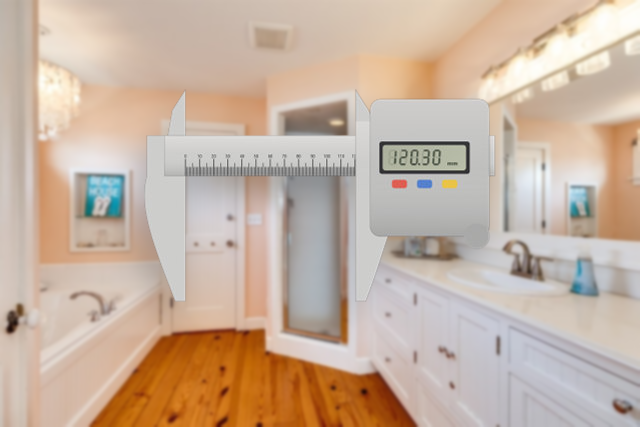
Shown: 120.30 mm
